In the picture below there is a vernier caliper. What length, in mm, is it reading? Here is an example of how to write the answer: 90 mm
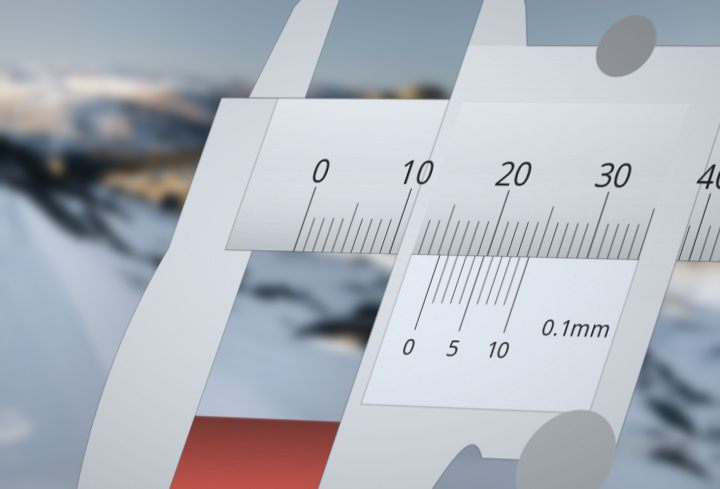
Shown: 15.2 mm
